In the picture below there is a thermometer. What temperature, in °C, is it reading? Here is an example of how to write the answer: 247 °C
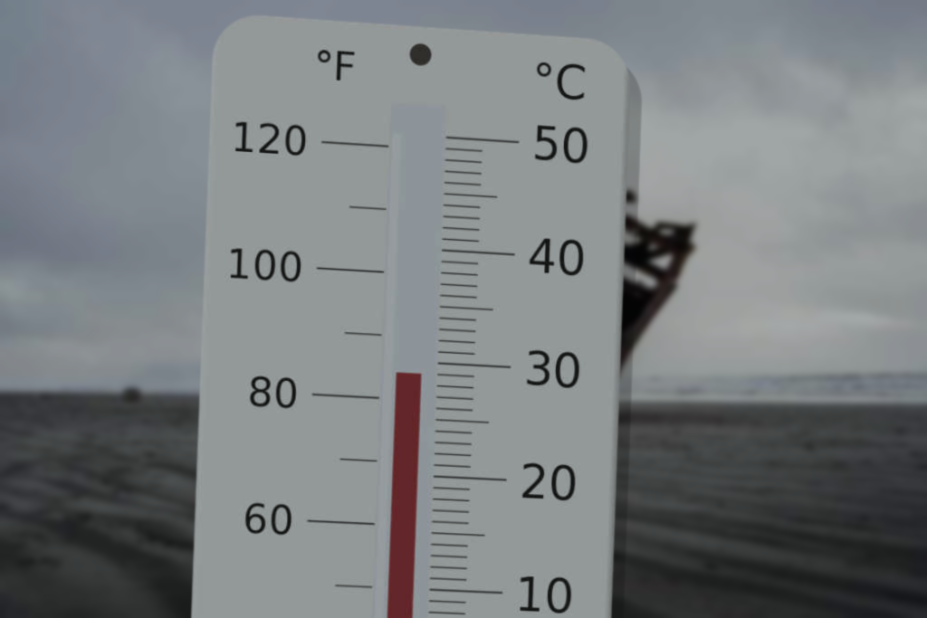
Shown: 29 °C
